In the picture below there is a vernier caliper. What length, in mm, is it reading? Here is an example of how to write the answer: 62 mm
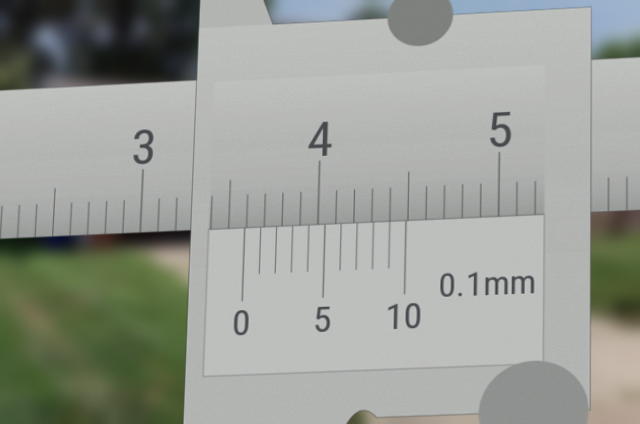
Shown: 35.9 mm
